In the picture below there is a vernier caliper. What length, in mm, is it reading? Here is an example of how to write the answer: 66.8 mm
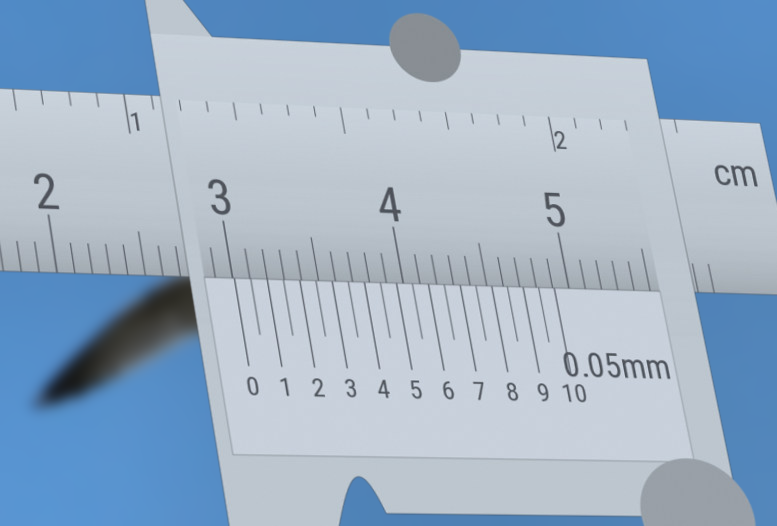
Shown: 30.1 mm
